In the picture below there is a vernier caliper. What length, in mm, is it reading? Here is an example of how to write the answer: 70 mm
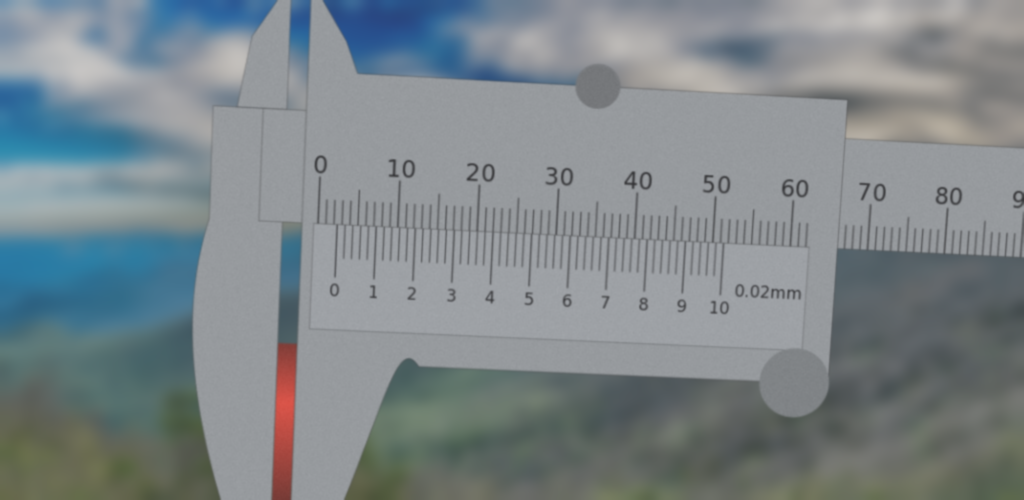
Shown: 2.4 mm
